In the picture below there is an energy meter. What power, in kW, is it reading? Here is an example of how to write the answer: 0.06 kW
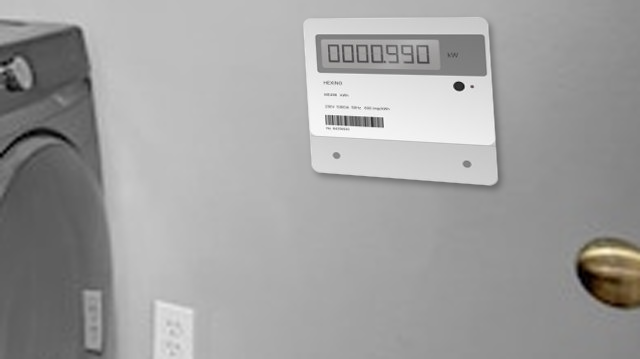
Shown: 0.990 kW
